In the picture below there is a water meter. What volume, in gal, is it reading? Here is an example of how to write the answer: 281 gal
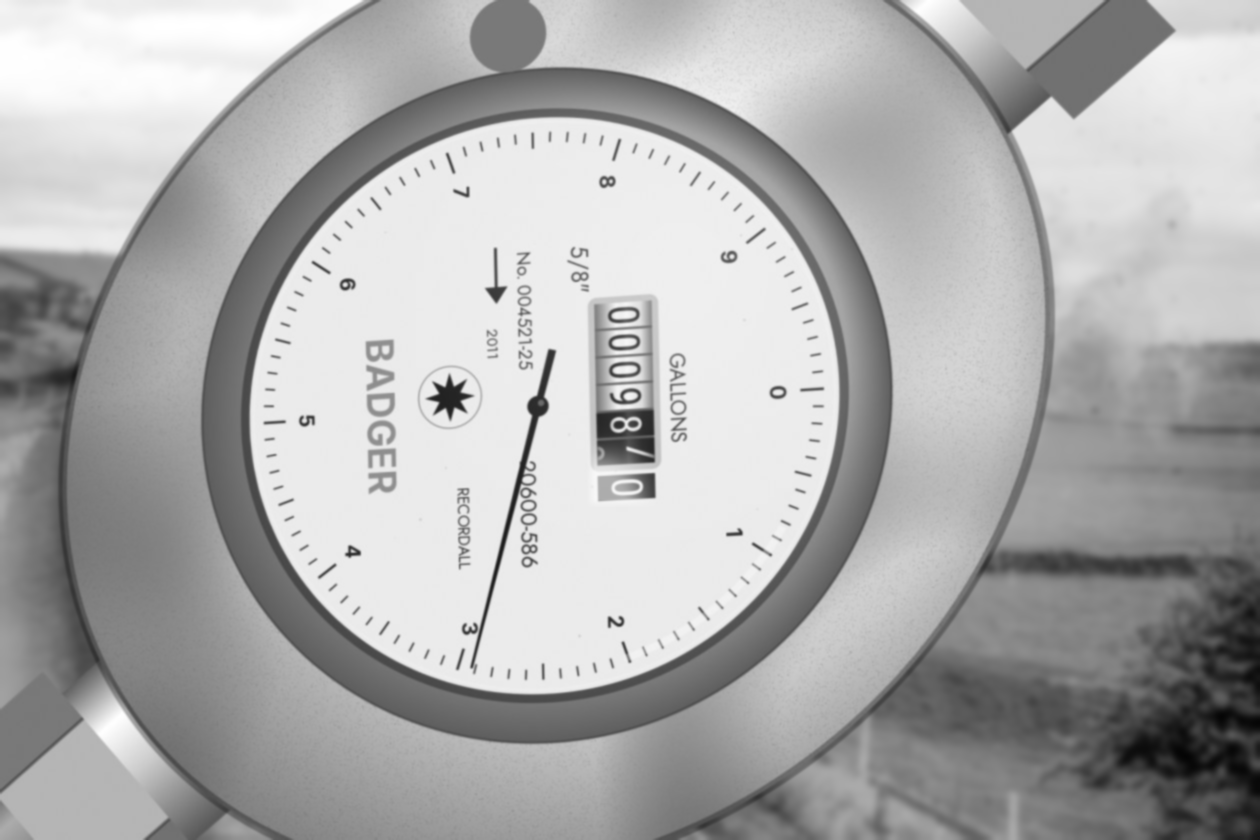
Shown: 9872.9 gal
